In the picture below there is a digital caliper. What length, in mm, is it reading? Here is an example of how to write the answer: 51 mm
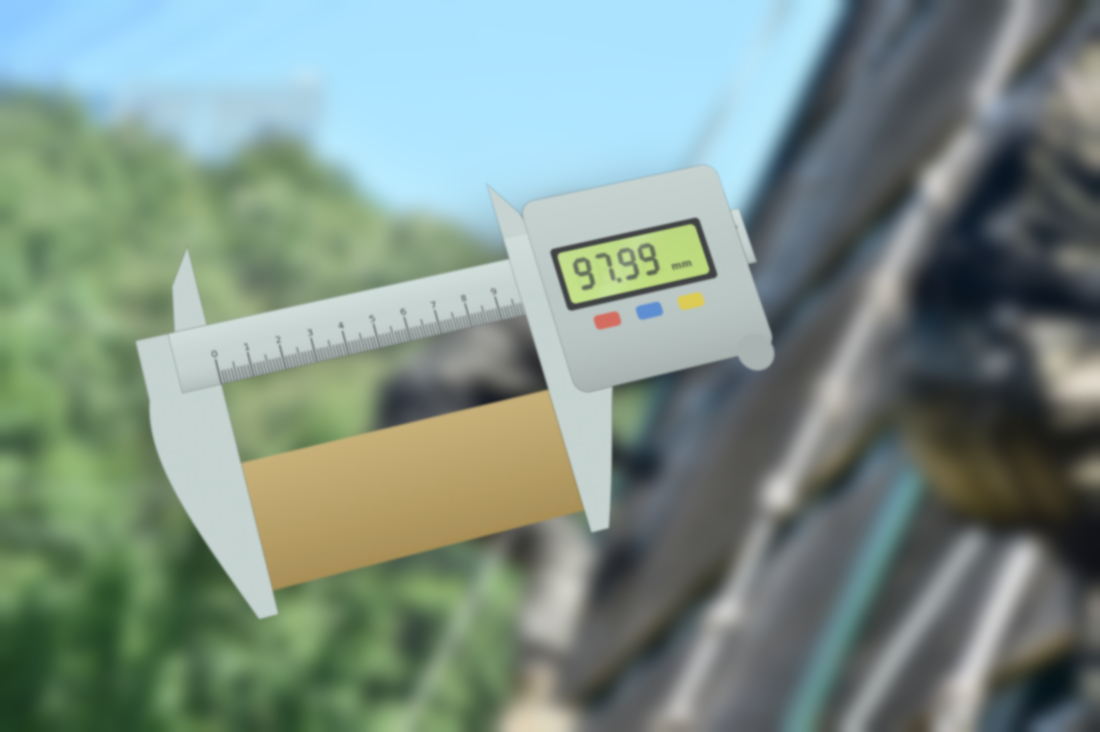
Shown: 97.99 mm
